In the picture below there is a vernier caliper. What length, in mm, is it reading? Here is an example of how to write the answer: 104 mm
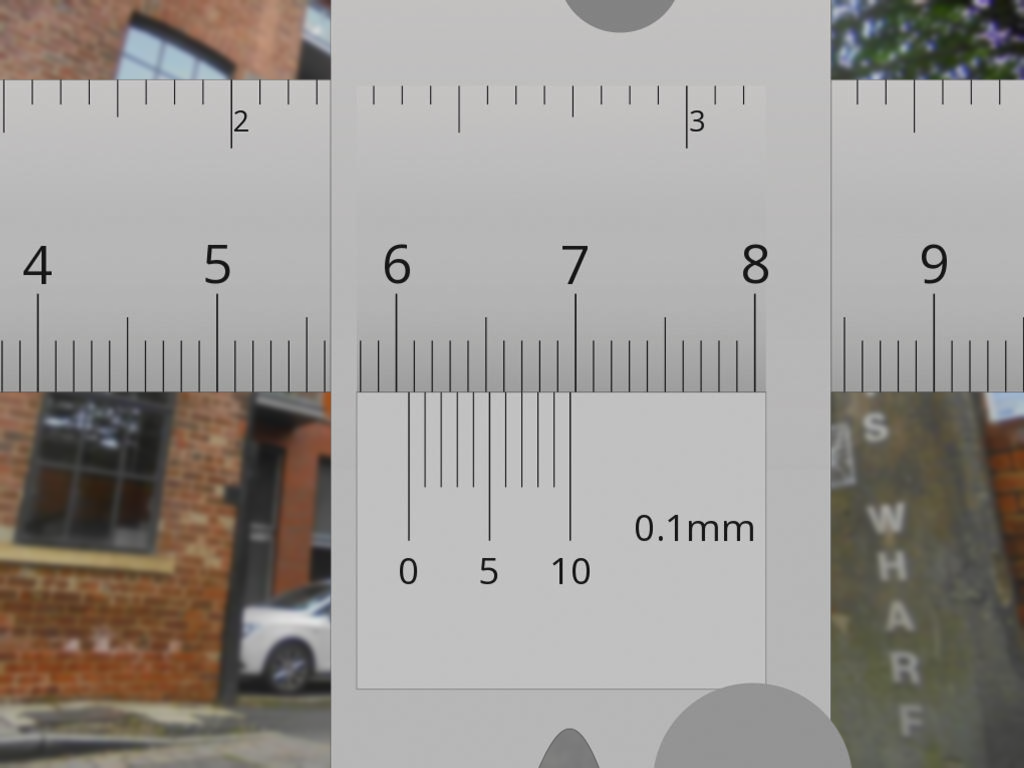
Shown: 60.7 mm
